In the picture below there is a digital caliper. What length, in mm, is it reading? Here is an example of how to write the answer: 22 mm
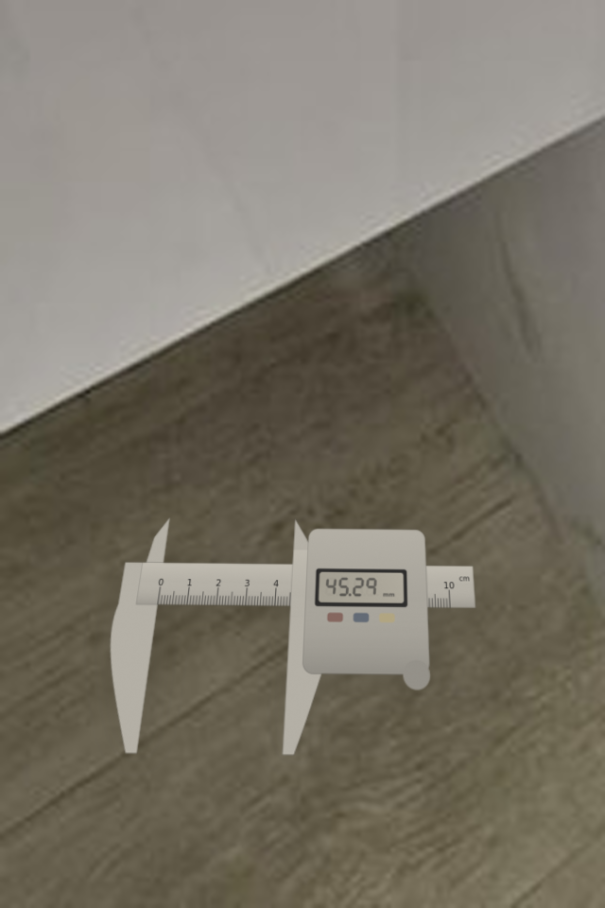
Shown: 45.29 mm
